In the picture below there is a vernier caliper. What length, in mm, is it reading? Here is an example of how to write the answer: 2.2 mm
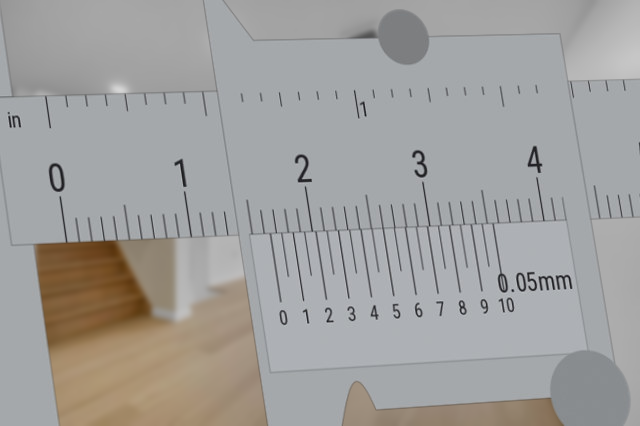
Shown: 16.5 mm
